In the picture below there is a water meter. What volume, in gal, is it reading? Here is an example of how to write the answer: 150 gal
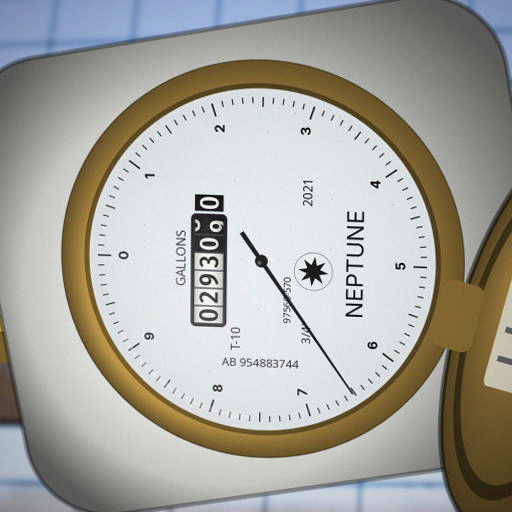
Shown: 293086.5 gal
